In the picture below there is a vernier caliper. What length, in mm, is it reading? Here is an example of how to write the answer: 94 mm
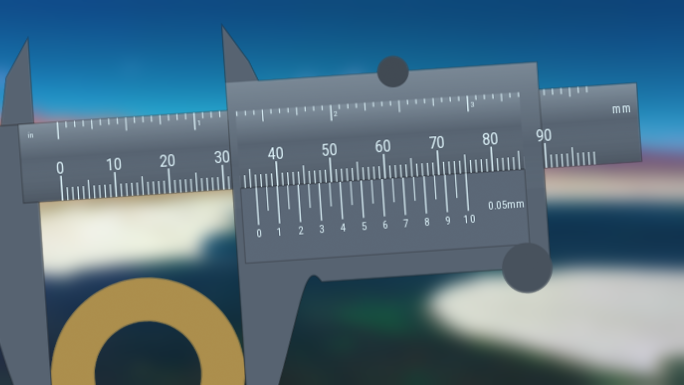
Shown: 36.0 mm
